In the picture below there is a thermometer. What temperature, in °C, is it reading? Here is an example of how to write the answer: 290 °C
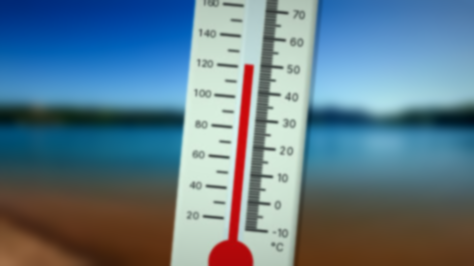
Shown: 50 °C
